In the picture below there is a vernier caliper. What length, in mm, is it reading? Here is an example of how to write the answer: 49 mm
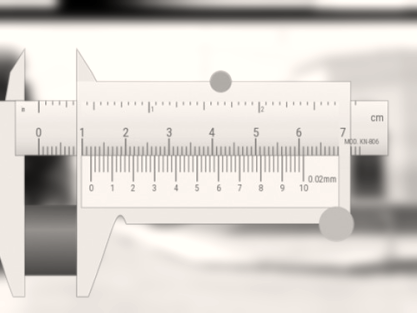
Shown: 12.0 mm
